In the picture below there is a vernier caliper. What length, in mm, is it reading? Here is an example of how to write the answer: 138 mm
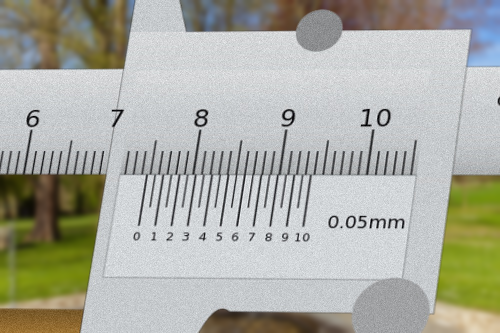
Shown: 74.6 mm
